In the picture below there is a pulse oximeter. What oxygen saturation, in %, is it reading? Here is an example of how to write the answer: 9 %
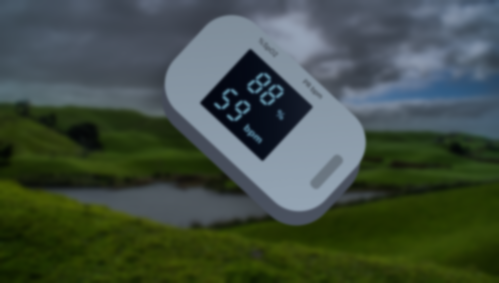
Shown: 88 %
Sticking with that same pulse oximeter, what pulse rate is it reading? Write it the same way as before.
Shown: 59 bpm
